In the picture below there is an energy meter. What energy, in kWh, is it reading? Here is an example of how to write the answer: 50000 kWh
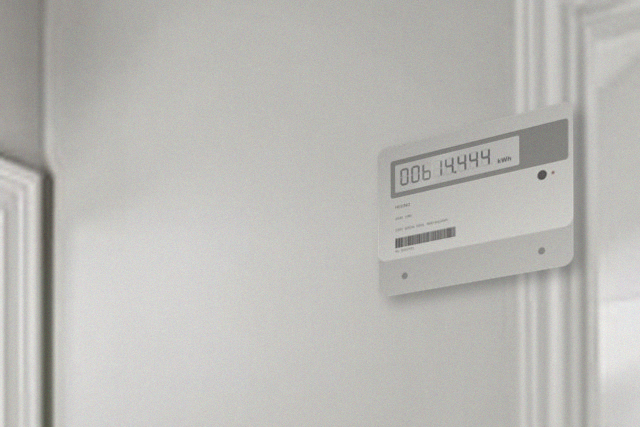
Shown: 614.444 kWh
